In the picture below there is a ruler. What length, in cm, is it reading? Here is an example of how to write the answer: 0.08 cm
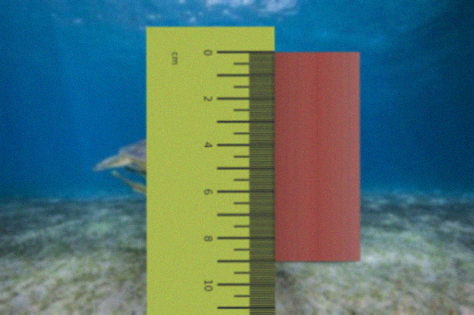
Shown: 9 cm
